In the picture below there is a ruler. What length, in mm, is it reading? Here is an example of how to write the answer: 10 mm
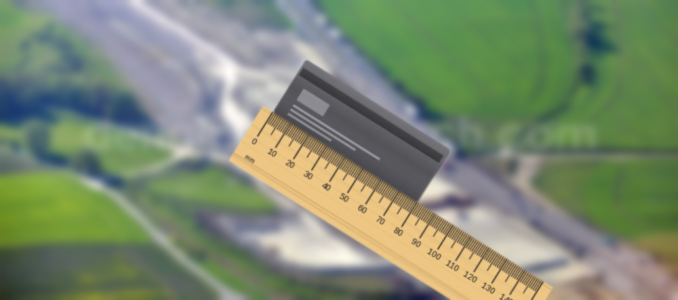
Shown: 80 mm
